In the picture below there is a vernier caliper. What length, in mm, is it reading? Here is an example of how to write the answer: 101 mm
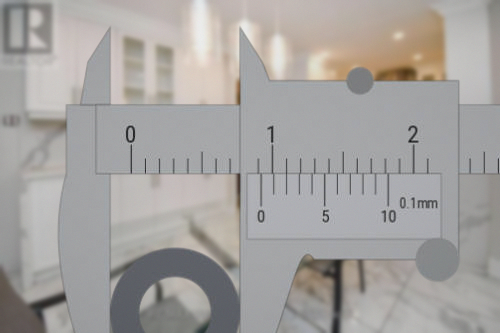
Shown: 9.2 mm
